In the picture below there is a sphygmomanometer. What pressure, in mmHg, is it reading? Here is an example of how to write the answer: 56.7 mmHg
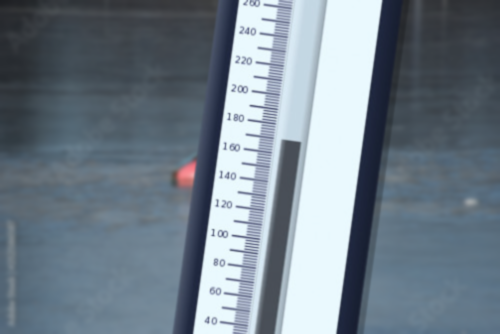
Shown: 170 mmHg
